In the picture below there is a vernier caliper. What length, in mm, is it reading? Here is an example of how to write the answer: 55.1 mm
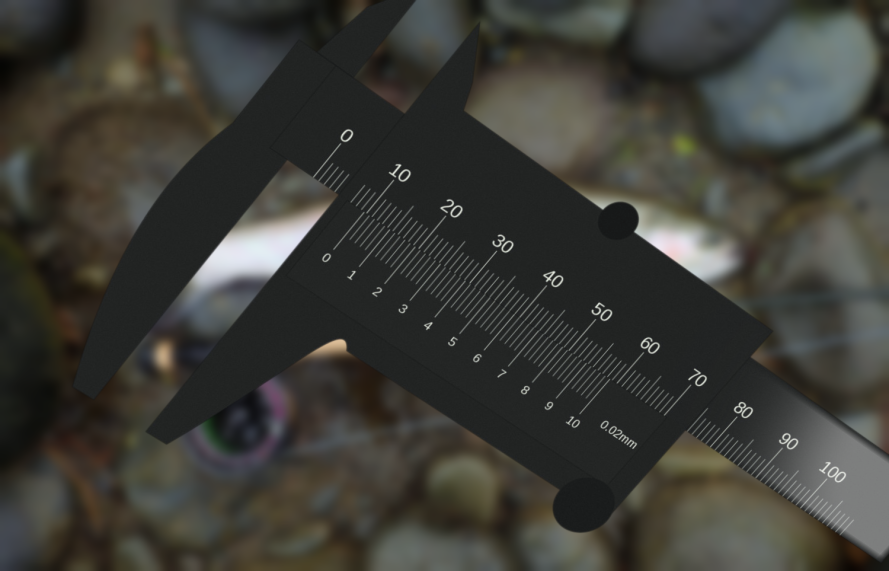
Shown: 9.6 mm
